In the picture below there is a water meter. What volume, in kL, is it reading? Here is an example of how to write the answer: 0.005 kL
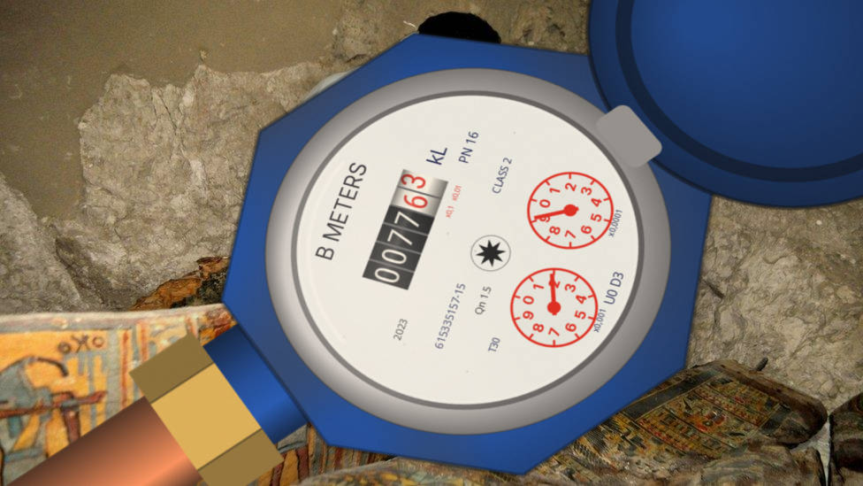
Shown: 77.6319 kL
